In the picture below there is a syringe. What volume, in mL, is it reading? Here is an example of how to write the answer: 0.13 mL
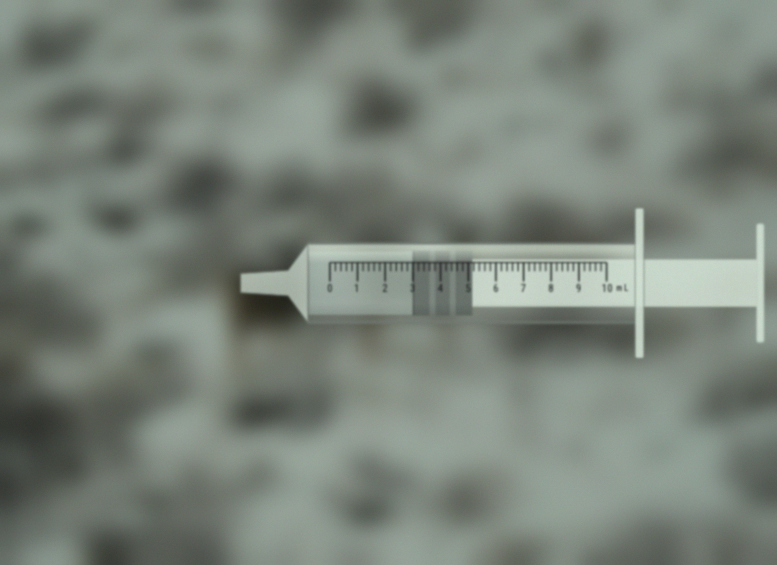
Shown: 3 mL
